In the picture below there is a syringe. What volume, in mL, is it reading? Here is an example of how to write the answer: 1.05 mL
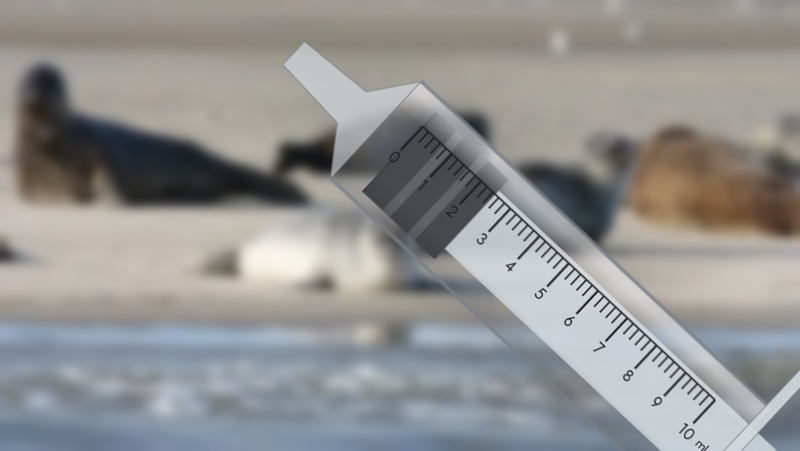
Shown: 0 mL
